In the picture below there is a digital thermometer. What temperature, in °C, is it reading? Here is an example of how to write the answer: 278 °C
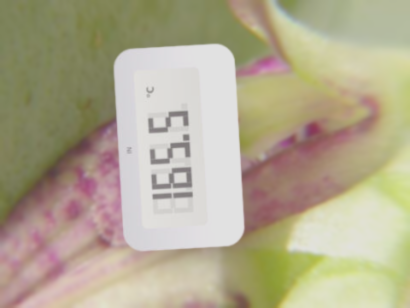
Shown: 165.5 °C
